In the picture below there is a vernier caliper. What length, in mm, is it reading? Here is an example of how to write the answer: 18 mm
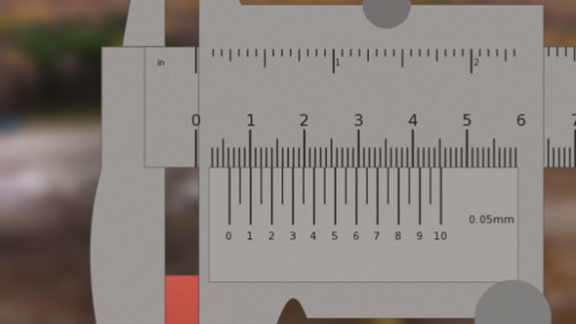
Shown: 6.2 mm
